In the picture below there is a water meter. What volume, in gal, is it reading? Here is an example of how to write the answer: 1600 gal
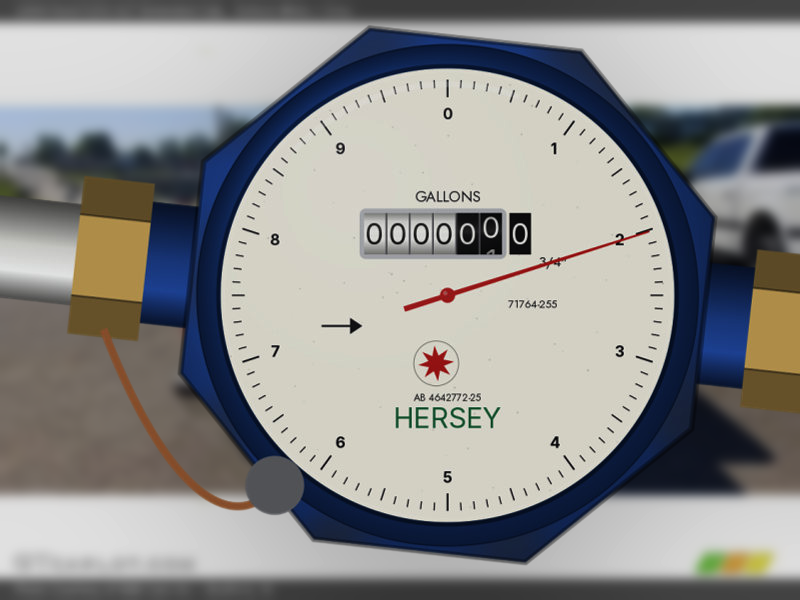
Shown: 2.0 gal
